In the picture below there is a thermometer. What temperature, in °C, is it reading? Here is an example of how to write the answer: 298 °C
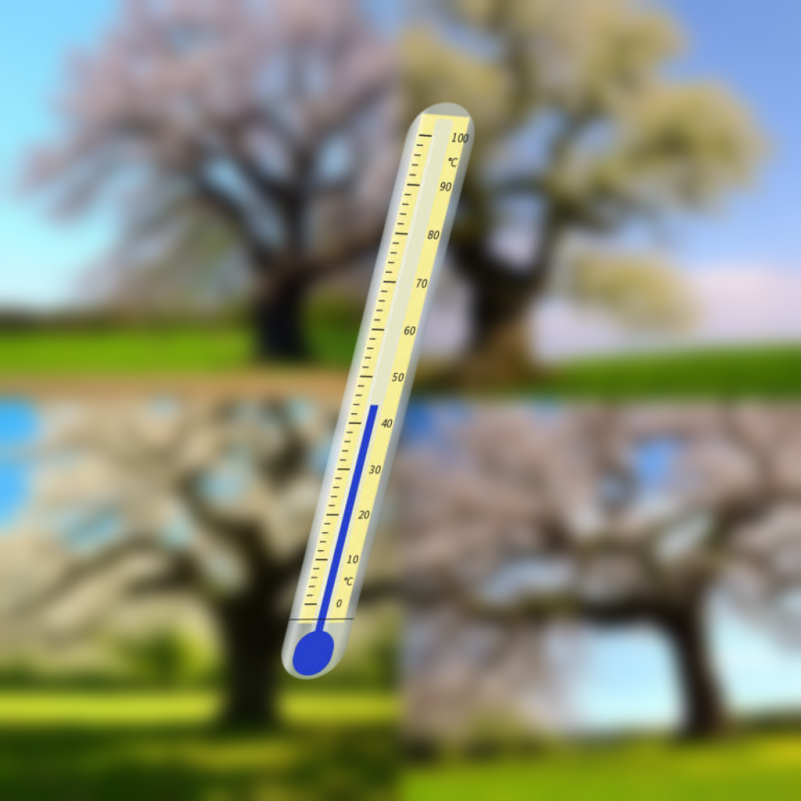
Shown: 44 °C
